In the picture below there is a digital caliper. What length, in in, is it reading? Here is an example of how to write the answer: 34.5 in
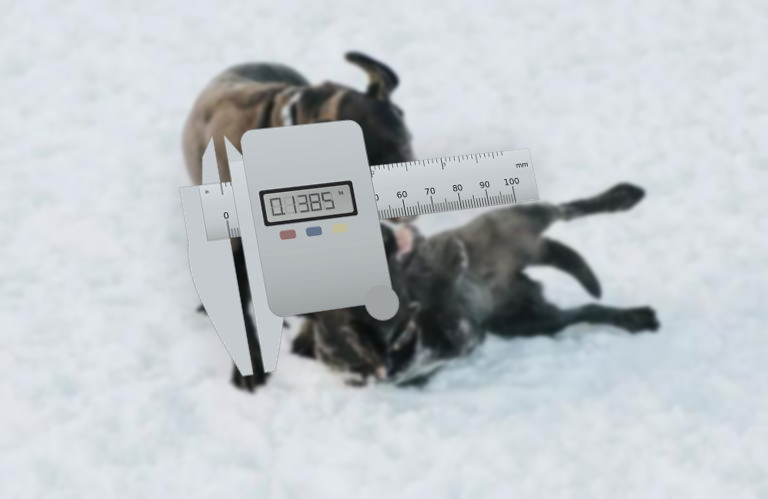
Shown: 0.1385 in
